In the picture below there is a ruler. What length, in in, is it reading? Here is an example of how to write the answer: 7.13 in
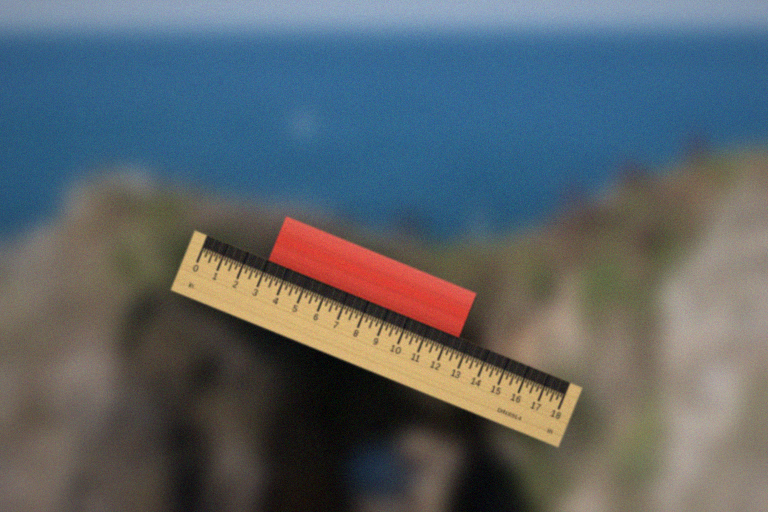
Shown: 9.5 in
